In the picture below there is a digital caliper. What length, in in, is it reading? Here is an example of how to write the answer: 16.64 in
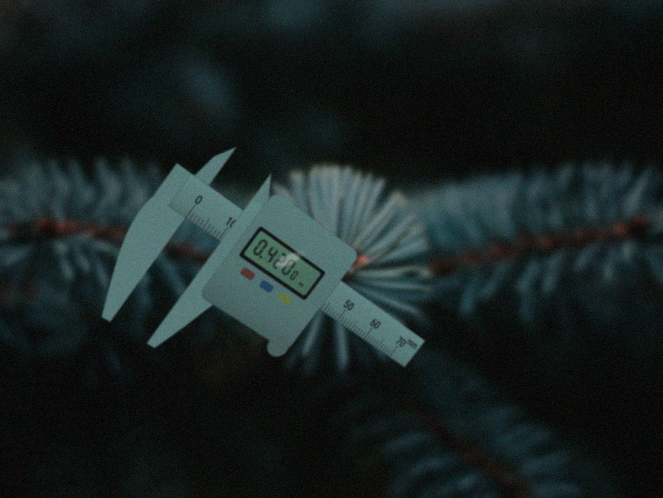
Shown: 0.4200 in
